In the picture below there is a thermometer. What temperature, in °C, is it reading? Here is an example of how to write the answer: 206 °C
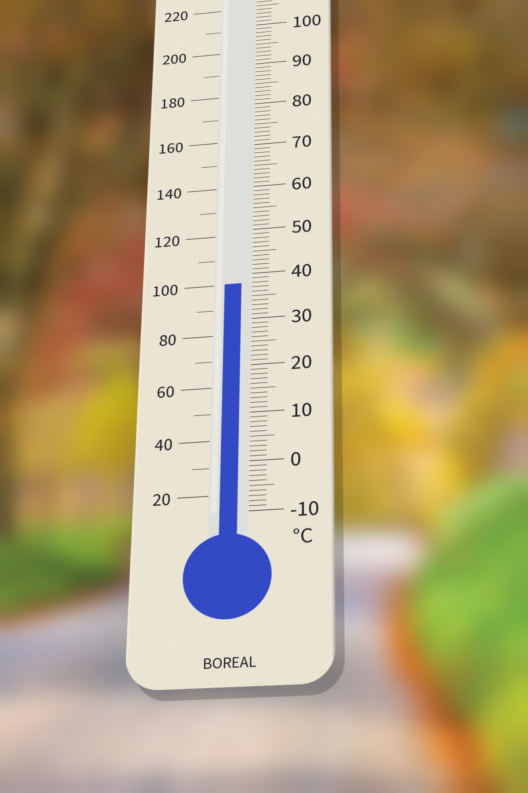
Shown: 38 °C
